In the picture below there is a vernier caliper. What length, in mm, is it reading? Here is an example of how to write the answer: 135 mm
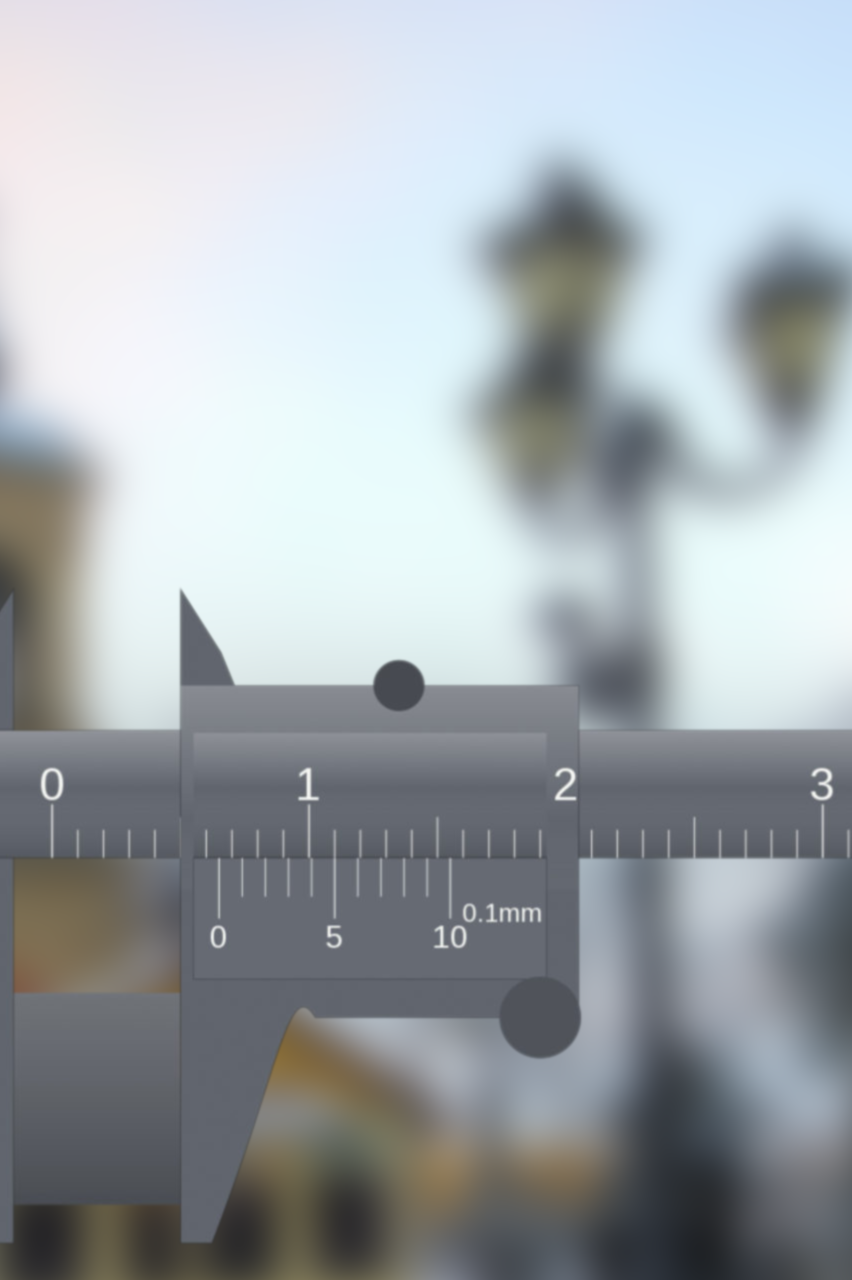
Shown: 6.5 mm
